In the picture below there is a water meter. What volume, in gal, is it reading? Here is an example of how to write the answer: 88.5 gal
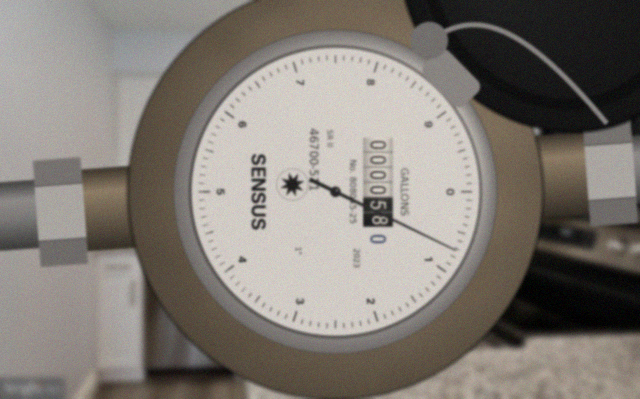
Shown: 580.7 gal
